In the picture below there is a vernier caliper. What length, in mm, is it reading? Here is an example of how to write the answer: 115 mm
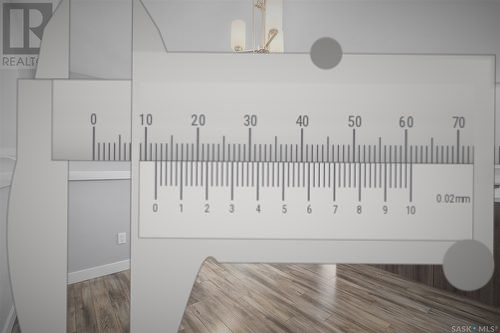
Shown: 12.0 mm
